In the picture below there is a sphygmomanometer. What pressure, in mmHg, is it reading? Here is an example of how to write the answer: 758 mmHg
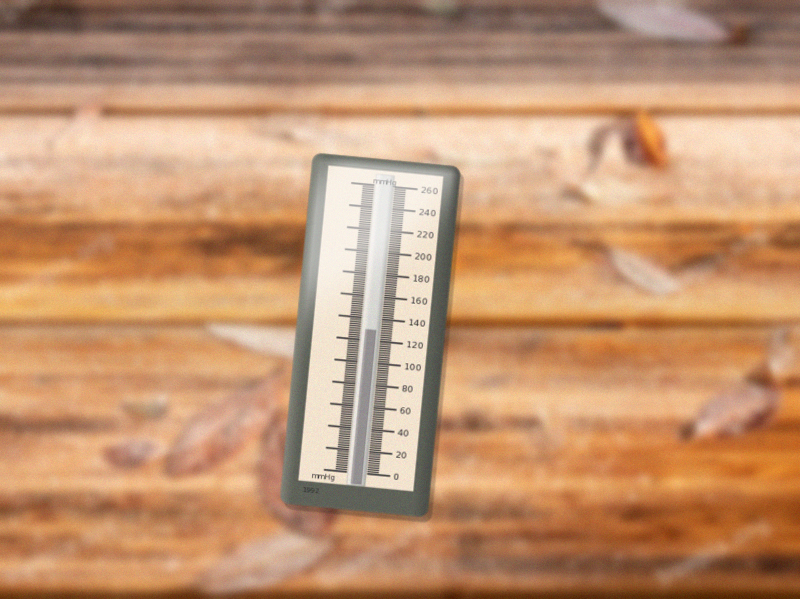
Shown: 130 mmHg
